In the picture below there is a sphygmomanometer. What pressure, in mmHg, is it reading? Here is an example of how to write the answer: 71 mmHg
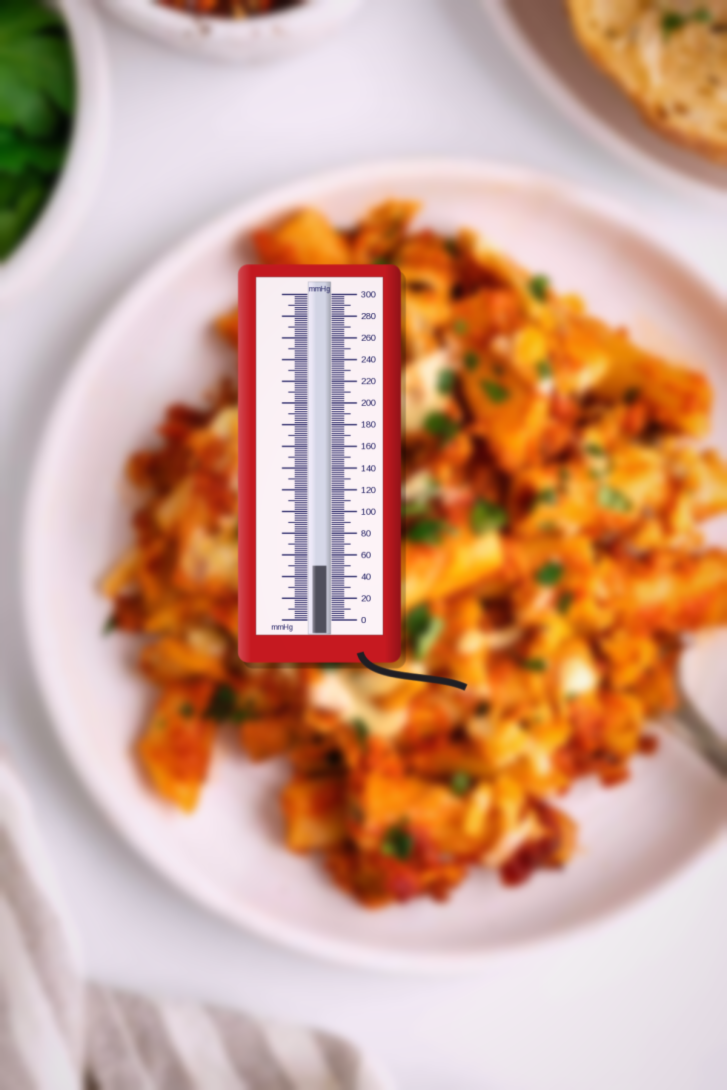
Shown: 50 mmHg
